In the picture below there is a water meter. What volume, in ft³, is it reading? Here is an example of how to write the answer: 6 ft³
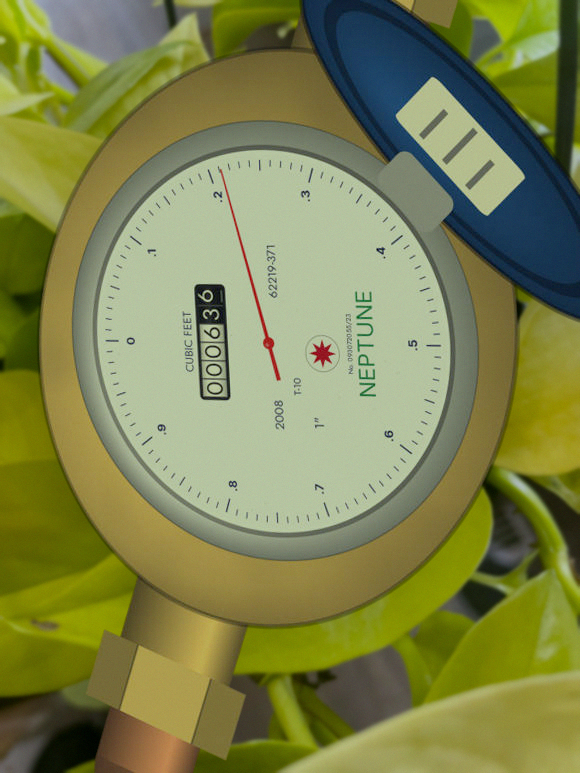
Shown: 636.21 ft³
